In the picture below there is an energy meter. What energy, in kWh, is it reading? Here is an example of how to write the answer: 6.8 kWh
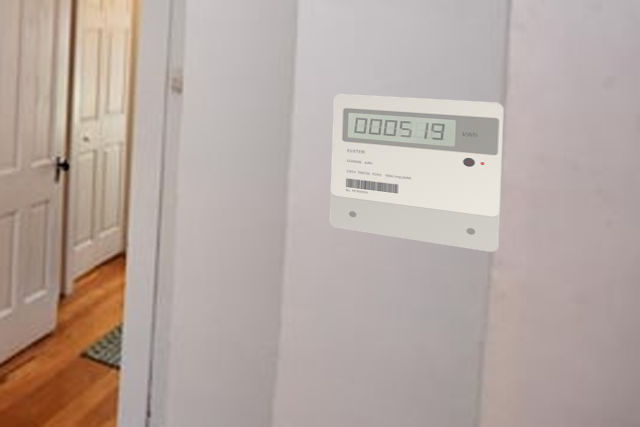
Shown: 519 kWh
